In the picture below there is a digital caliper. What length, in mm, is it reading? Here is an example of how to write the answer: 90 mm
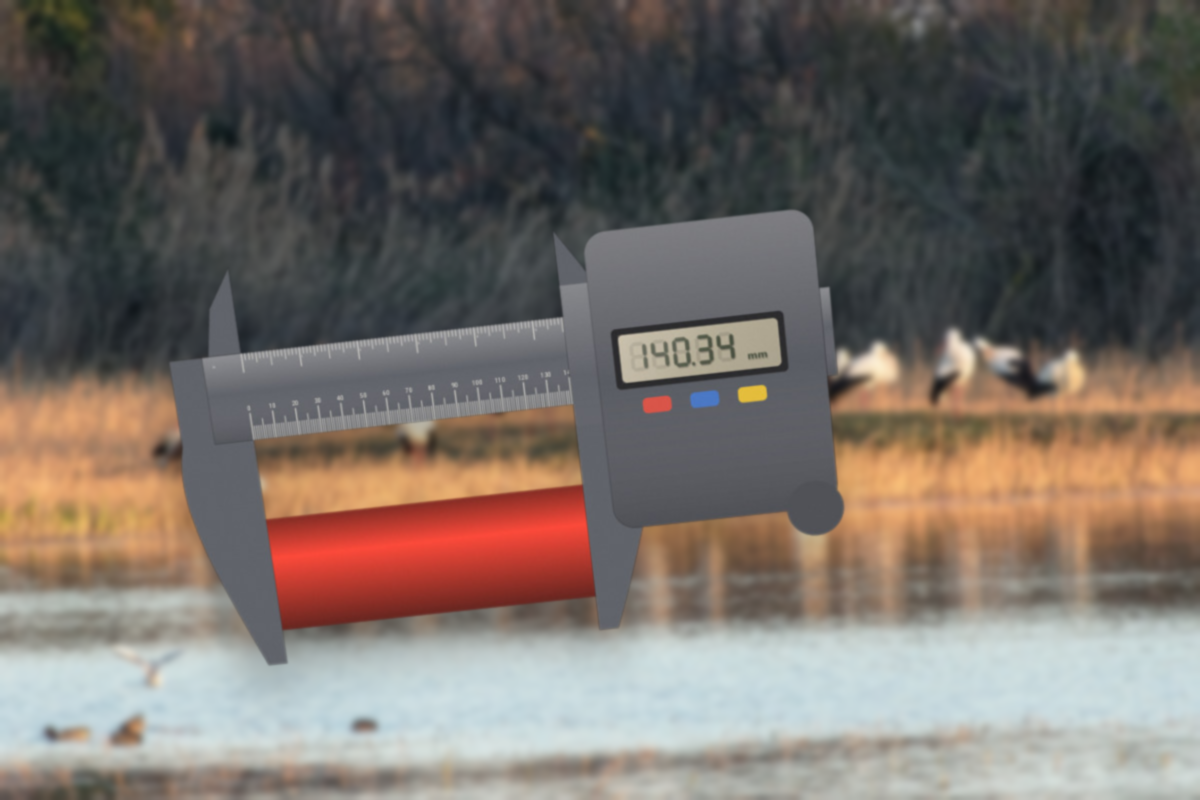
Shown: 140.34 mm
